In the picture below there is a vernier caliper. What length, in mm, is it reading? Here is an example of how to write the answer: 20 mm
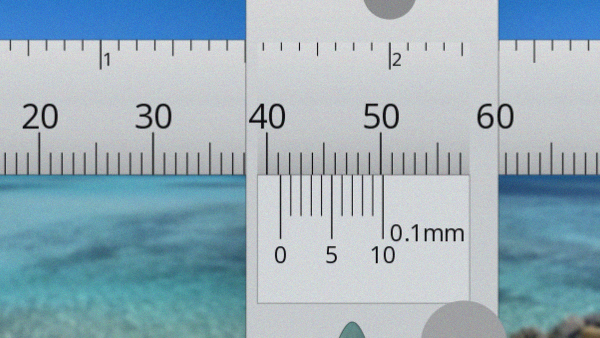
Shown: 41.2 mm
